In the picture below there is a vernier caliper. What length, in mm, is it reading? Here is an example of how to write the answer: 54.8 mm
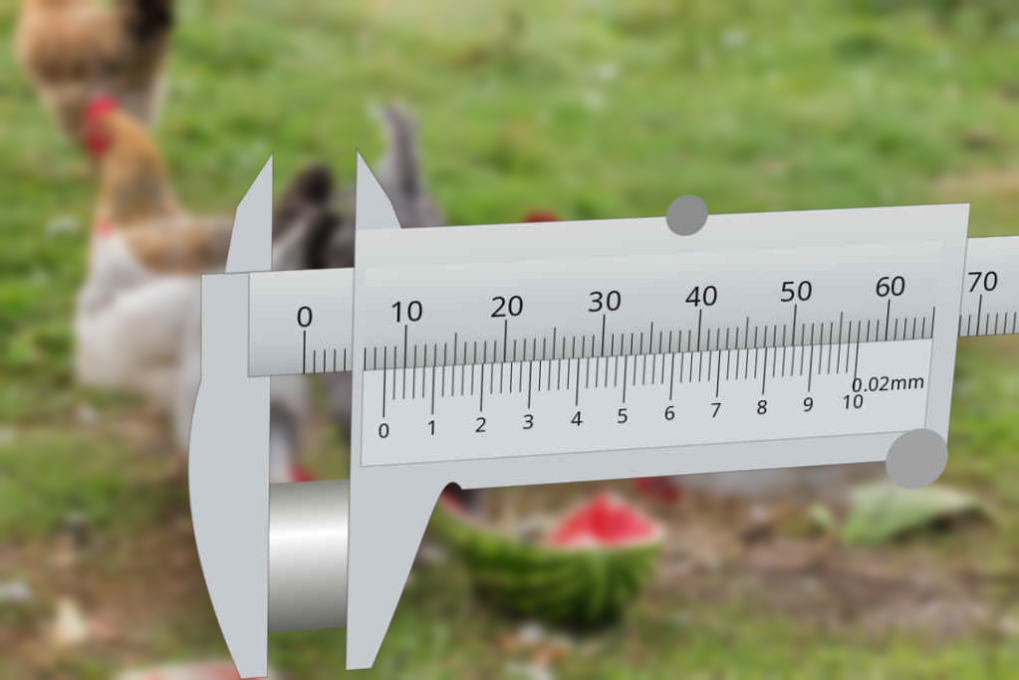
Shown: 8.0 mm
